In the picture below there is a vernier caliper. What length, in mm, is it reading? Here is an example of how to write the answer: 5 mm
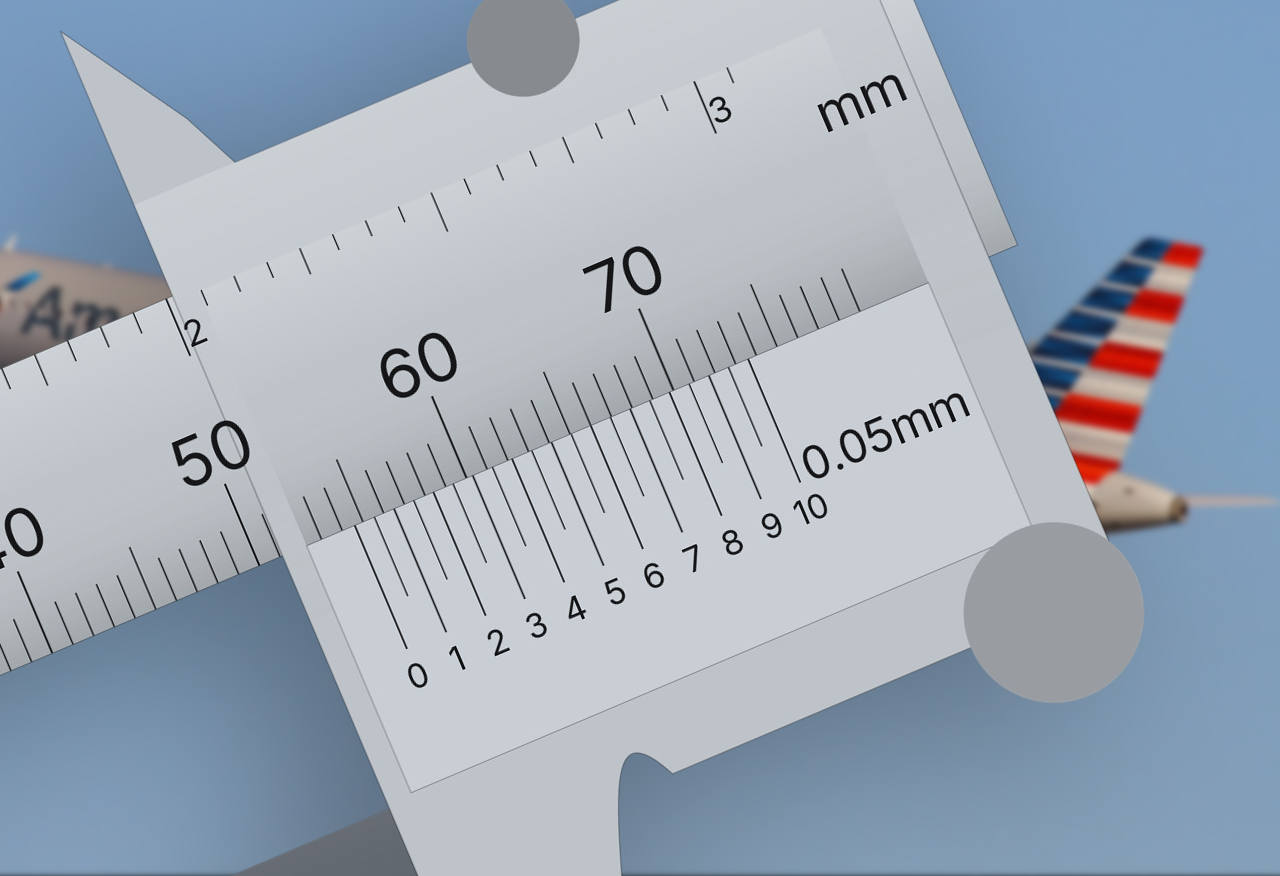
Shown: 54.6 mm
